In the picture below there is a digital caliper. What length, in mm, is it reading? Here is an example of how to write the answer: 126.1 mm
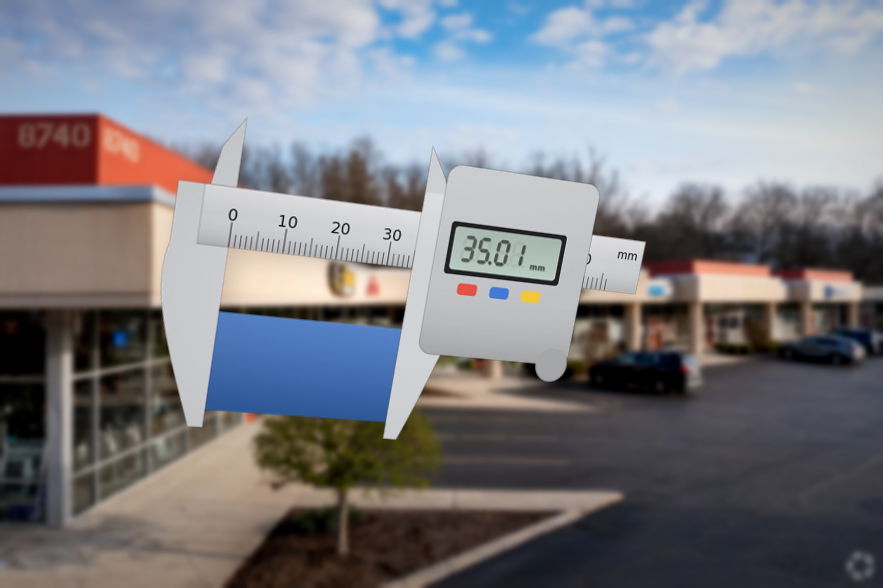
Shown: 35.01 mm
